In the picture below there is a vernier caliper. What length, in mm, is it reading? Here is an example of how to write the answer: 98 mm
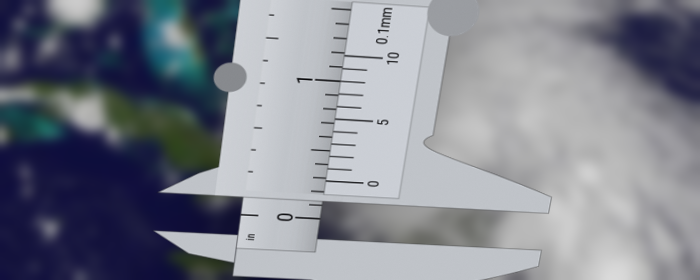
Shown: 2.8 mm
